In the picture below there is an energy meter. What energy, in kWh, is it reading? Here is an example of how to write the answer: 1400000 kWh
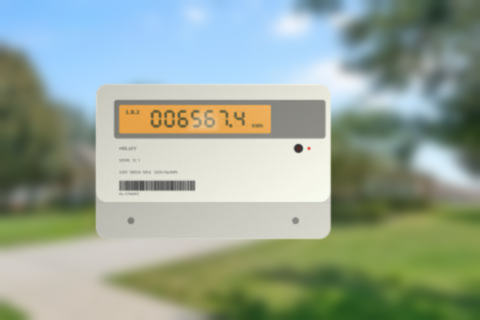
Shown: 6567.4 kWh
